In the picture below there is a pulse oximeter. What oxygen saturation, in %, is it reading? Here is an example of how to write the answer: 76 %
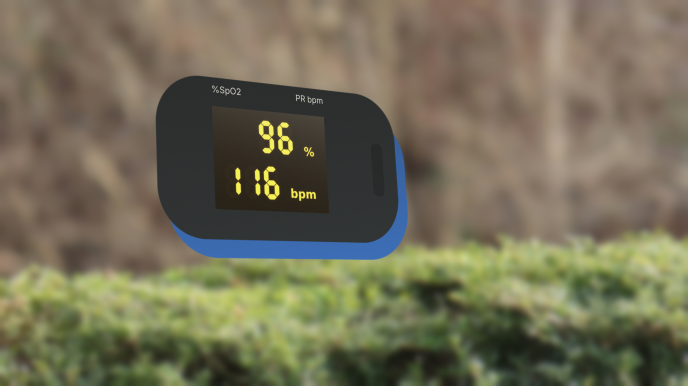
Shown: 96 %
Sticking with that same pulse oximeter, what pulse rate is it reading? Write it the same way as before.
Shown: 116 bpm
